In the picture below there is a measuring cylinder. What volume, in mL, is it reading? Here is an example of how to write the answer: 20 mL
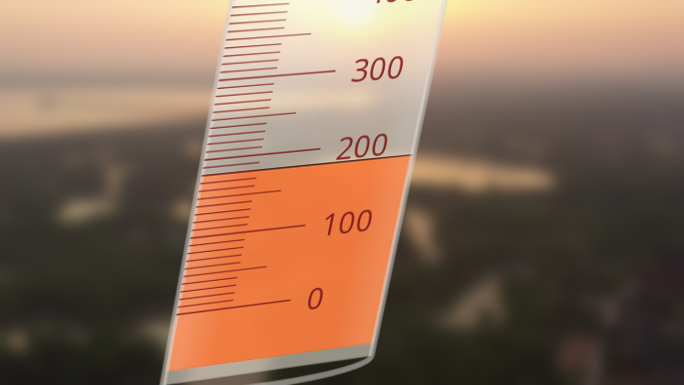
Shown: 180 mL
